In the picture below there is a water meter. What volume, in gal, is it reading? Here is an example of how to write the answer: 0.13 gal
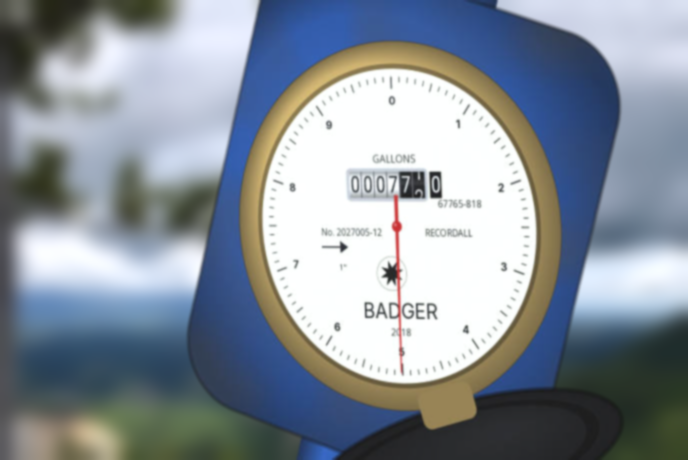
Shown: 7715.0 gal
